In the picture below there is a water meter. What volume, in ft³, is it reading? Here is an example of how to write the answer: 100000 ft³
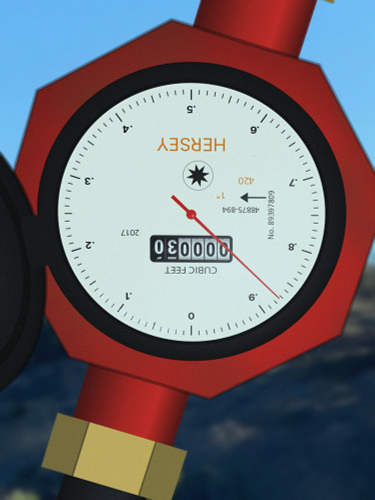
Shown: 29.87 ft³
